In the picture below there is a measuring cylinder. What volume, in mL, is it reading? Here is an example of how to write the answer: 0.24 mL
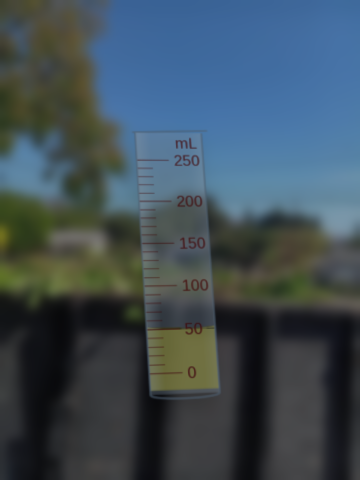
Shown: 50 mL
